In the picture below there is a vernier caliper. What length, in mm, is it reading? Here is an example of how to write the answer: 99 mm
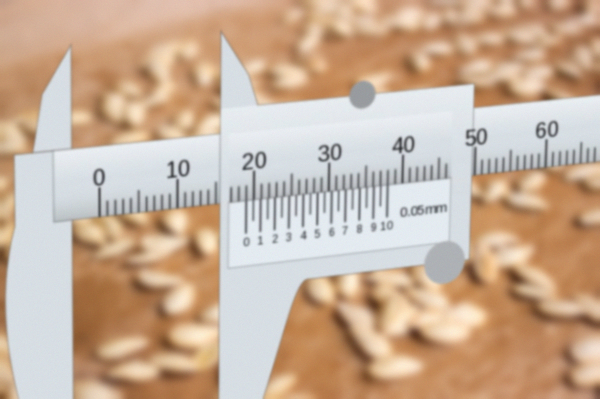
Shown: 19.0 mm
